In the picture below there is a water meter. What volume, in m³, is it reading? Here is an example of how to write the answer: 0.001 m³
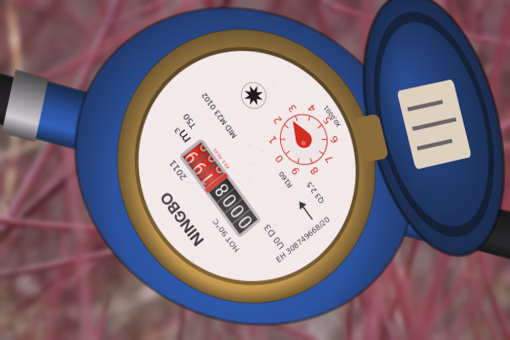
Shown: 8.1992 m³
